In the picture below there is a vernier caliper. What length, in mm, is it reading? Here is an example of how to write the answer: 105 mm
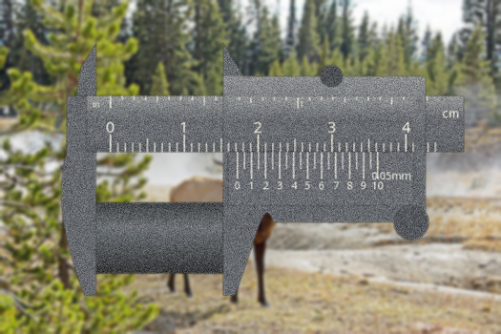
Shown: 17.2 mm
